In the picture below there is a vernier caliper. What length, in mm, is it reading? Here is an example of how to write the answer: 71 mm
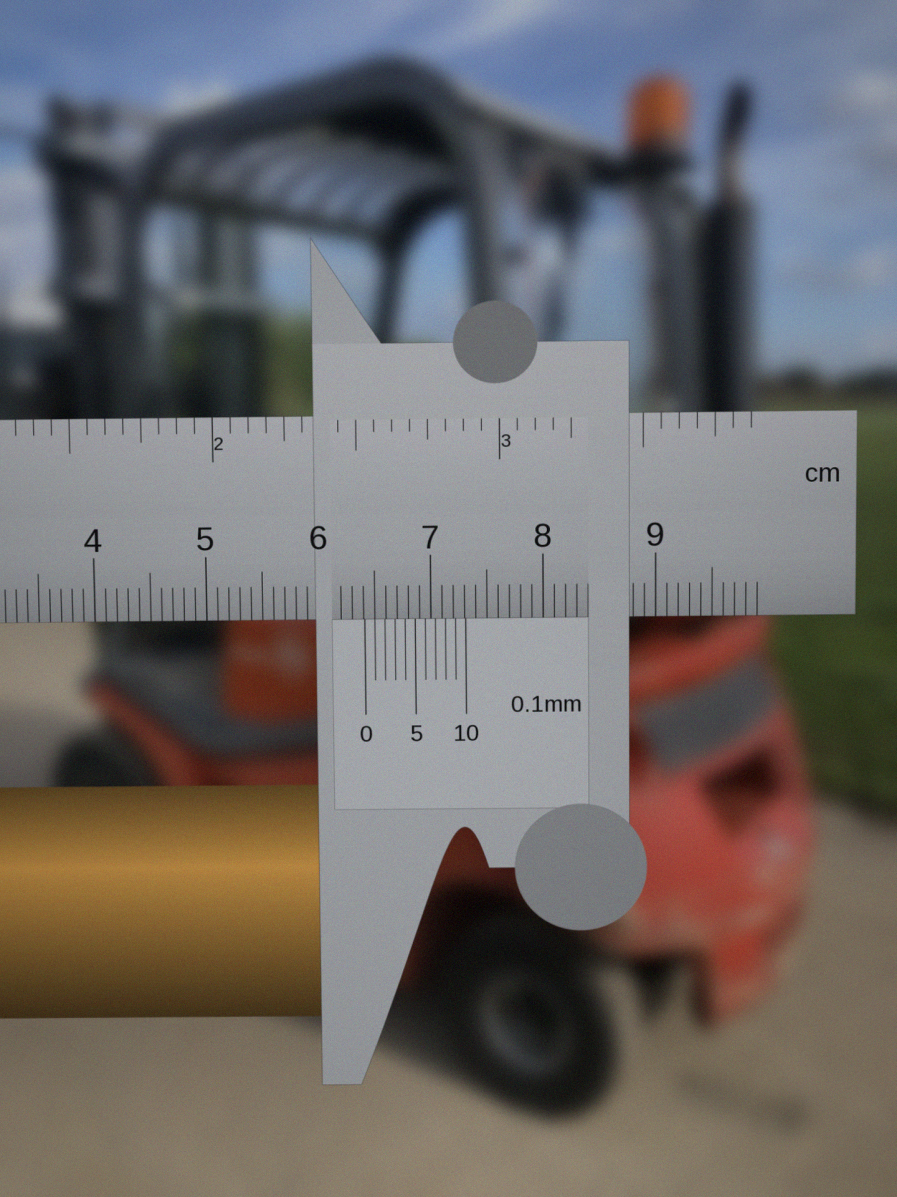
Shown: 64.1 mm
